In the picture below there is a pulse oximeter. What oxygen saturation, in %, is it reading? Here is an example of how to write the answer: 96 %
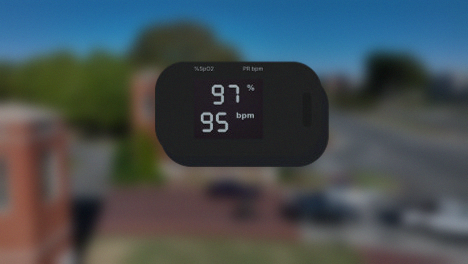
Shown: 97 %
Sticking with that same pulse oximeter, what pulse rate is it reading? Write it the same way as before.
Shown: 95 bpm
